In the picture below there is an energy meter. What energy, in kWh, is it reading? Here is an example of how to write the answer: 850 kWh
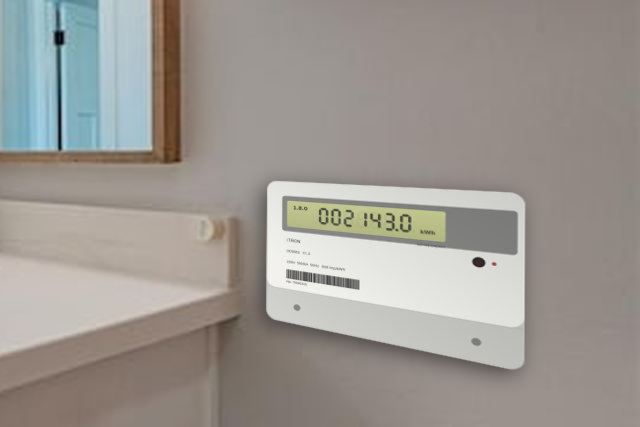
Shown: 2143.0 kWh
